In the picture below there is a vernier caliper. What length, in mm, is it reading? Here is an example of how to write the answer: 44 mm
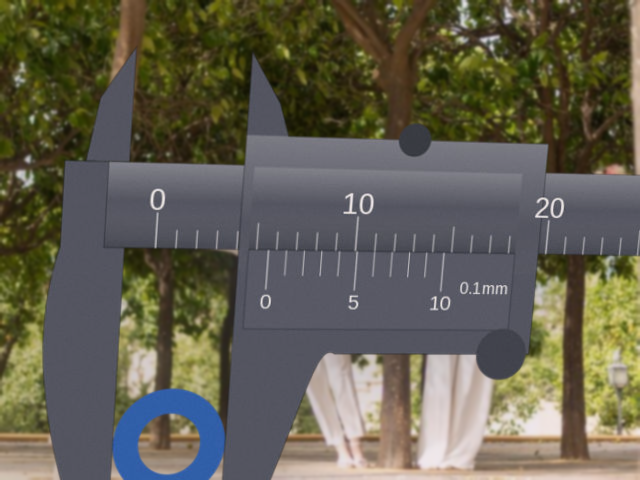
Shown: 5.6 mm
